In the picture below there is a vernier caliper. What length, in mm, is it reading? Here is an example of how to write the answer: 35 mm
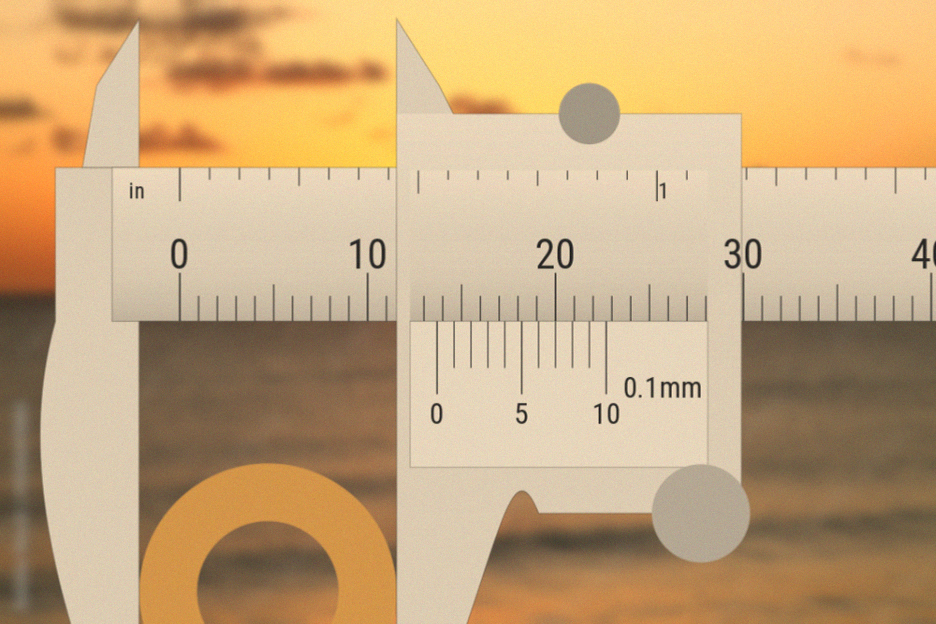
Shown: 13.7 mm
